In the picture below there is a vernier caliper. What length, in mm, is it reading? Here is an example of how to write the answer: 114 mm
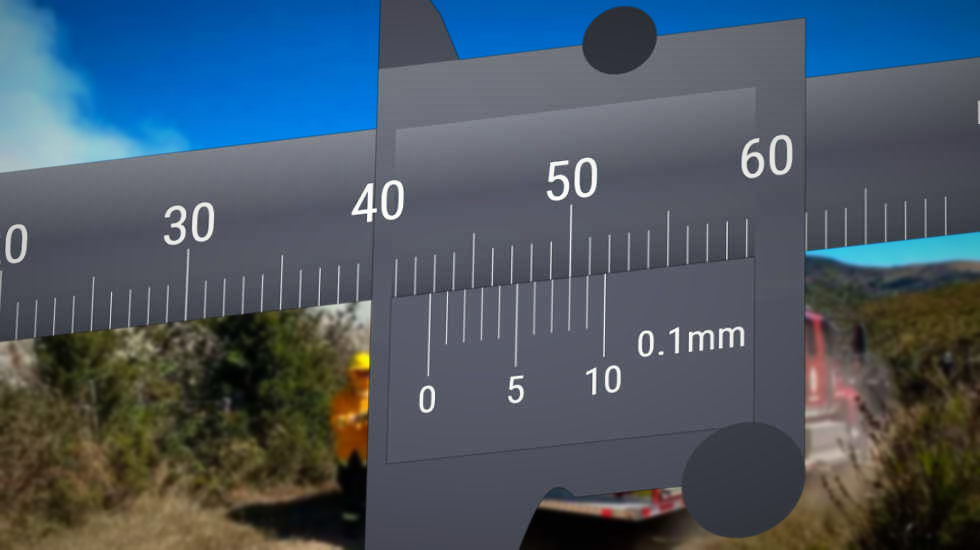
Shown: 42.8 mm
